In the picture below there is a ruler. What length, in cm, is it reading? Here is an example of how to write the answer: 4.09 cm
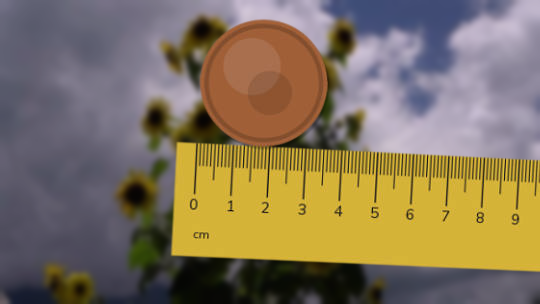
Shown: 3.5 cm
